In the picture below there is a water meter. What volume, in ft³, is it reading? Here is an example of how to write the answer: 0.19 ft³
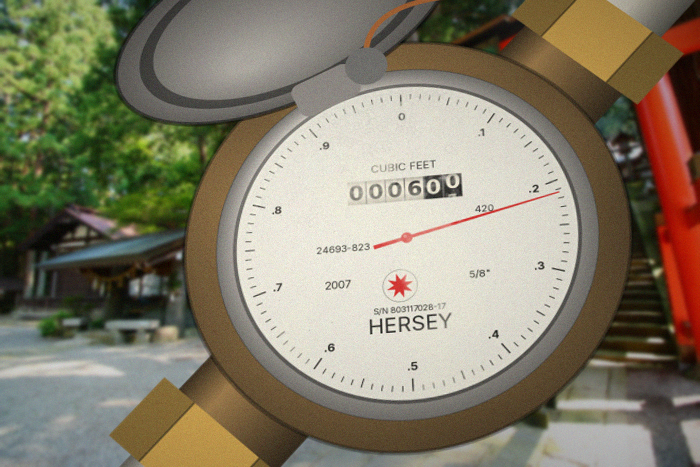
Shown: 600.21 ft³
